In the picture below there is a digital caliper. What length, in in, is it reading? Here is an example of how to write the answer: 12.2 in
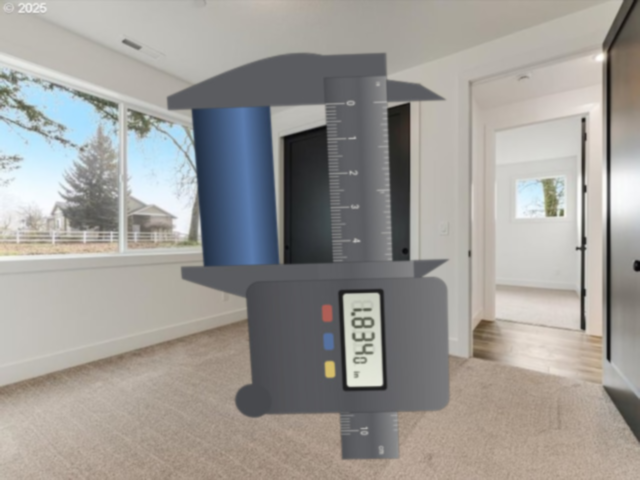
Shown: 1.8340 in
